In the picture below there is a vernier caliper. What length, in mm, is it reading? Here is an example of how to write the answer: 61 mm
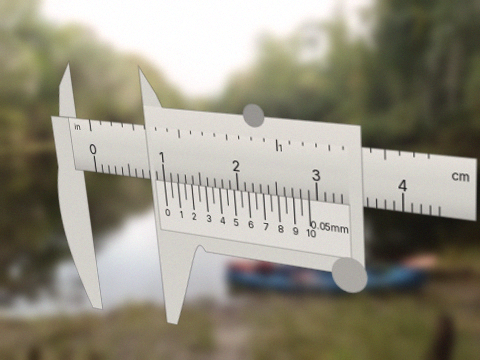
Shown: 10.0 mm
